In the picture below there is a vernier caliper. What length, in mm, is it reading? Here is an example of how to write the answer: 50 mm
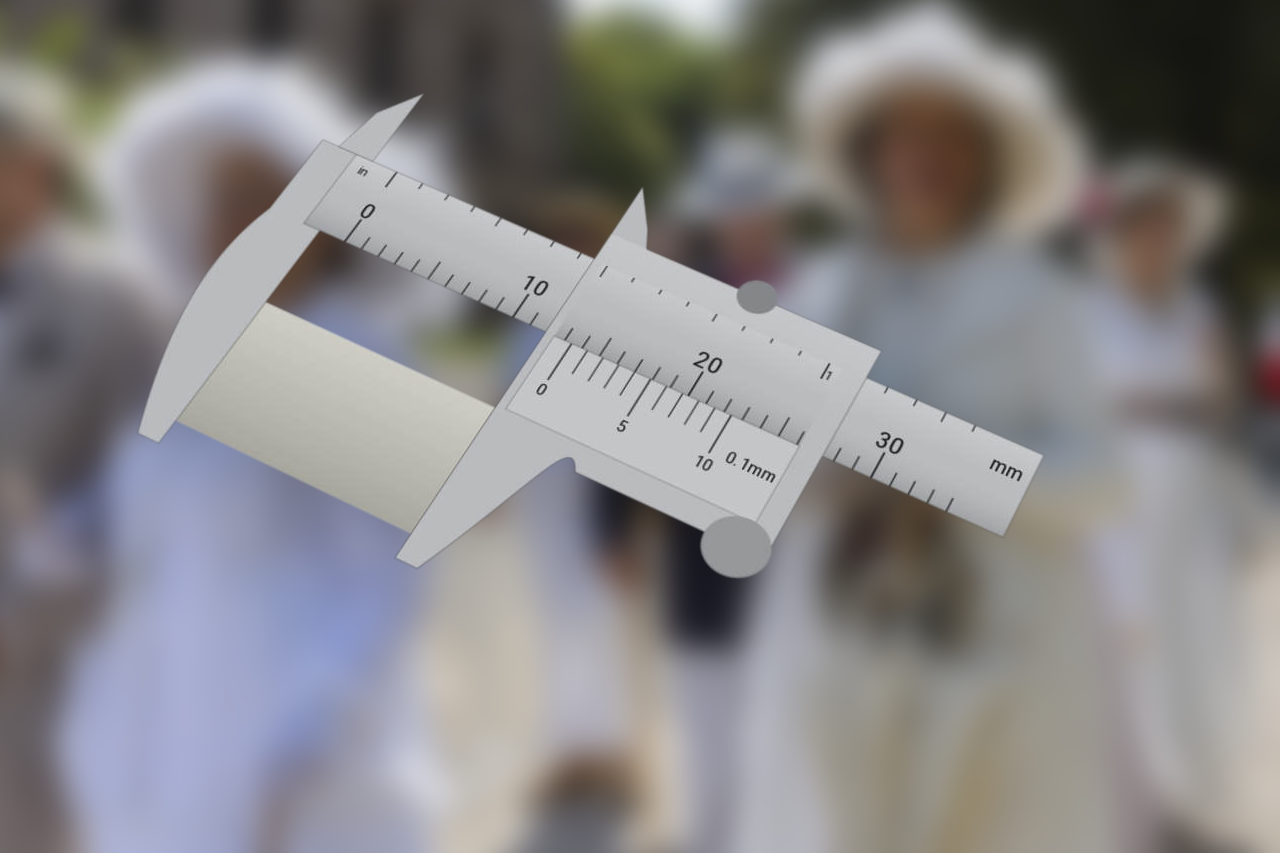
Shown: 13.4 mm
